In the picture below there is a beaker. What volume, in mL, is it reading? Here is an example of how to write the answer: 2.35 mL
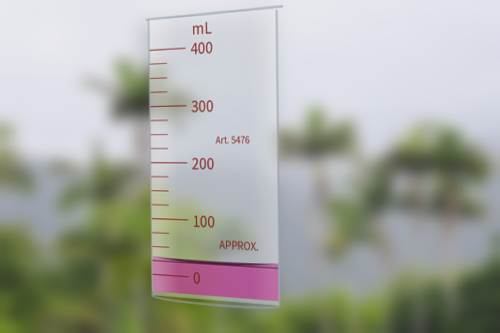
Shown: 25 mL
